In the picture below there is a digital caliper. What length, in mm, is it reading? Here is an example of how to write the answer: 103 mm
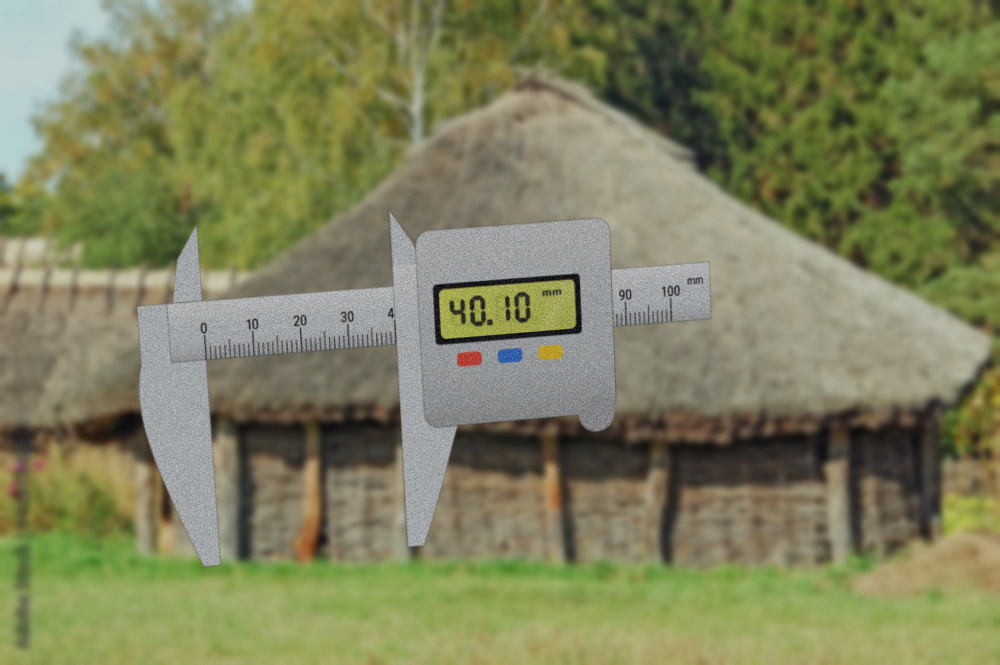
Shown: 40.10 mm
